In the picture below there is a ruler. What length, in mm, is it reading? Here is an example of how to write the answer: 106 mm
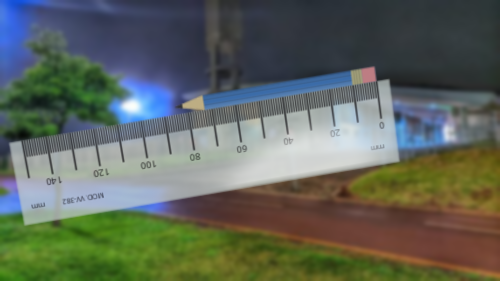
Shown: 85 mm
